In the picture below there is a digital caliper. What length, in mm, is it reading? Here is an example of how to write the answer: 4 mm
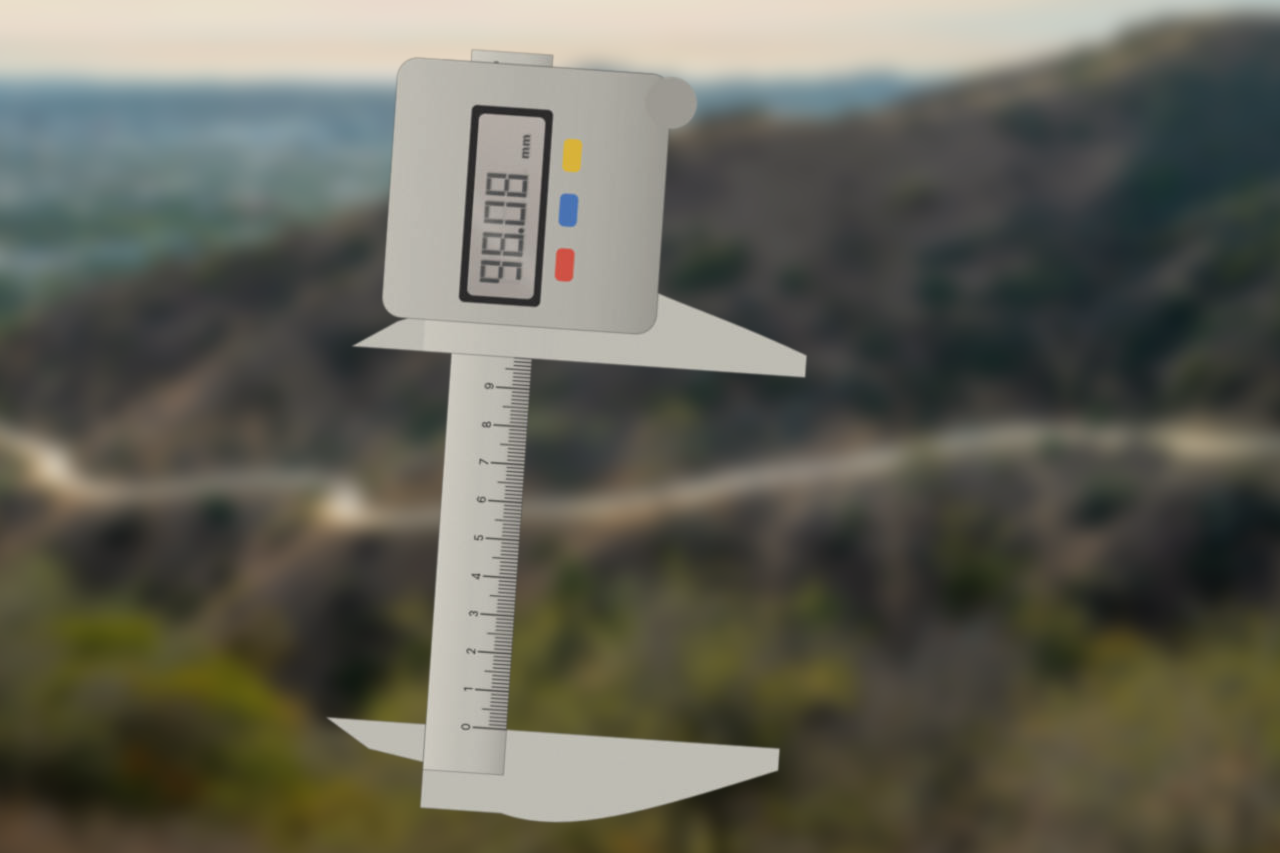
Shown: 98.08 mm
